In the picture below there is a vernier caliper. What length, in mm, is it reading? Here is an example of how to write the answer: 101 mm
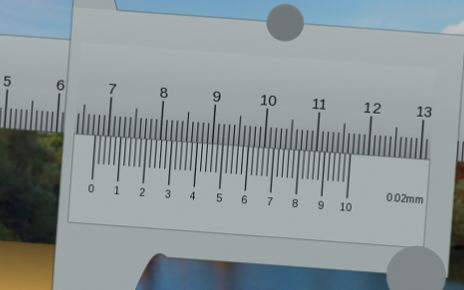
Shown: 67.5 mm
